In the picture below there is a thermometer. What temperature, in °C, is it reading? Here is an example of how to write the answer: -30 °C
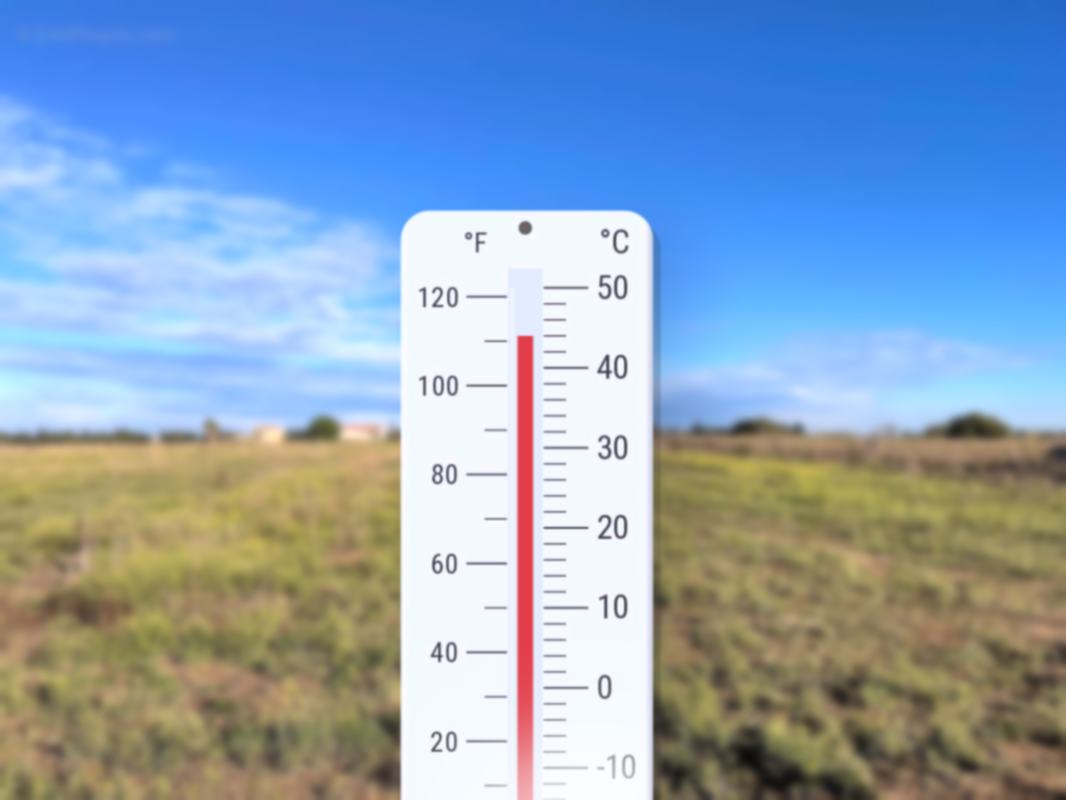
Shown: 44 °C
